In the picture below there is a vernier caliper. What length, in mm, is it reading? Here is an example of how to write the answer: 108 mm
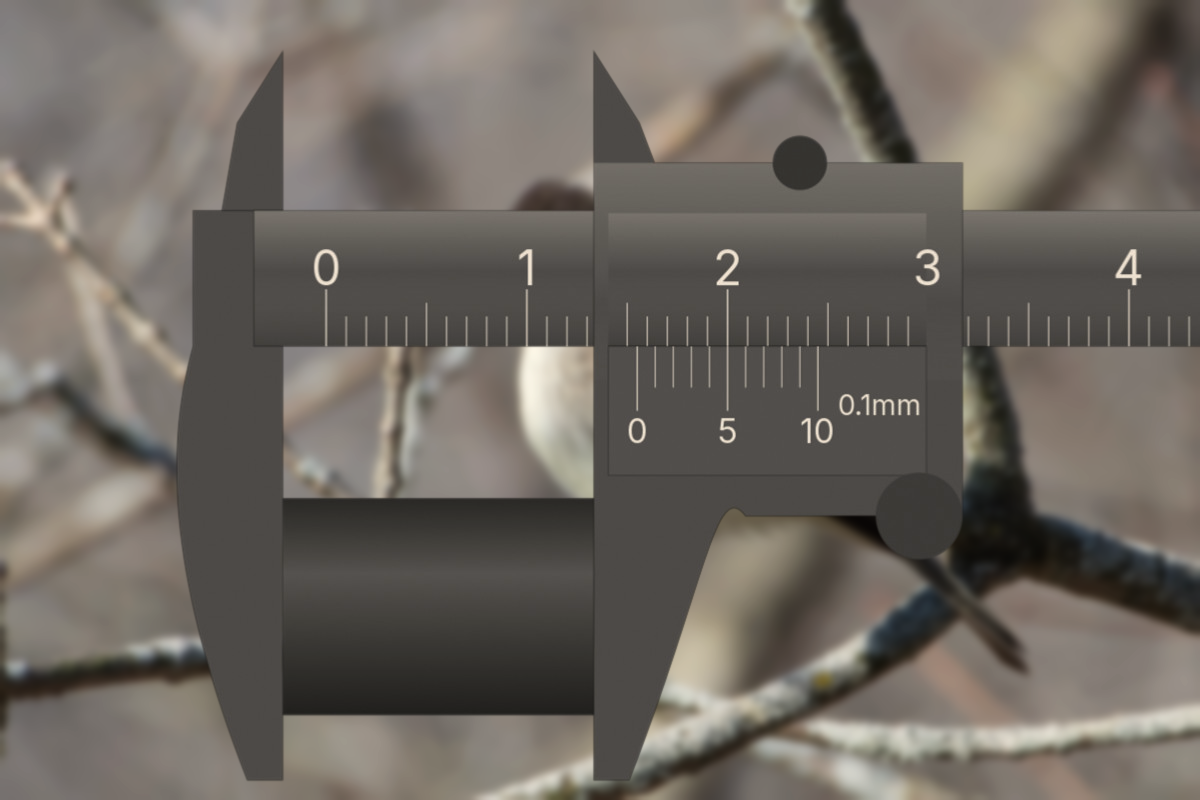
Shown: 15.5 mm
